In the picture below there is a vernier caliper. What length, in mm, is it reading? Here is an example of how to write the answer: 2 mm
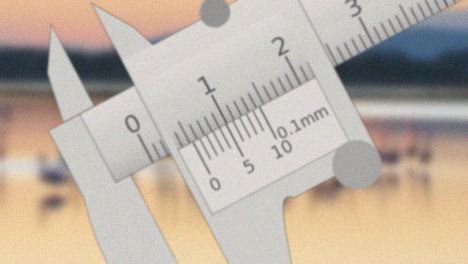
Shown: 5.4 mm
